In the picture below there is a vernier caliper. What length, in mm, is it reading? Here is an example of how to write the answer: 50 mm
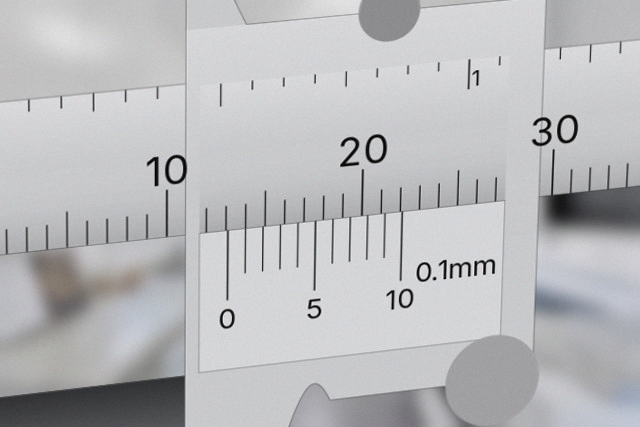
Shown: 13.1 mm
